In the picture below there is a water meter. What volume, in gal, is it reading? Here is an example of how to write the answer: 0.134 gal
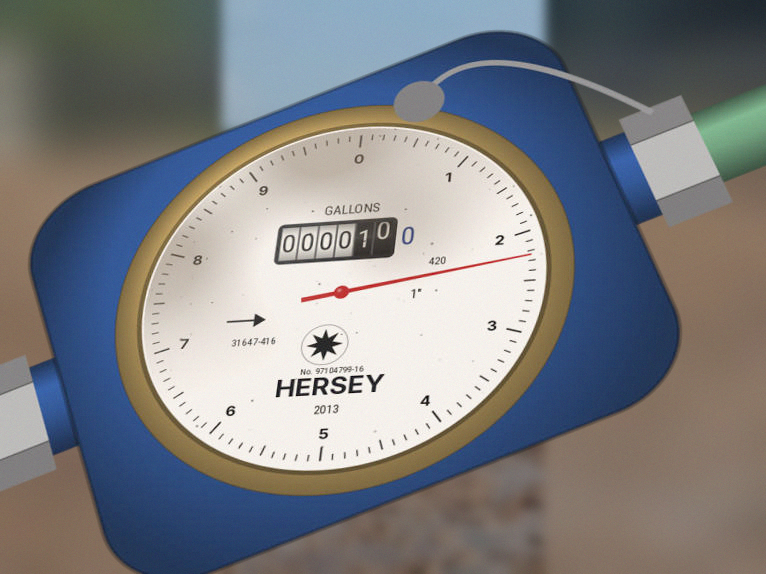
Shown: 102.2 gal
